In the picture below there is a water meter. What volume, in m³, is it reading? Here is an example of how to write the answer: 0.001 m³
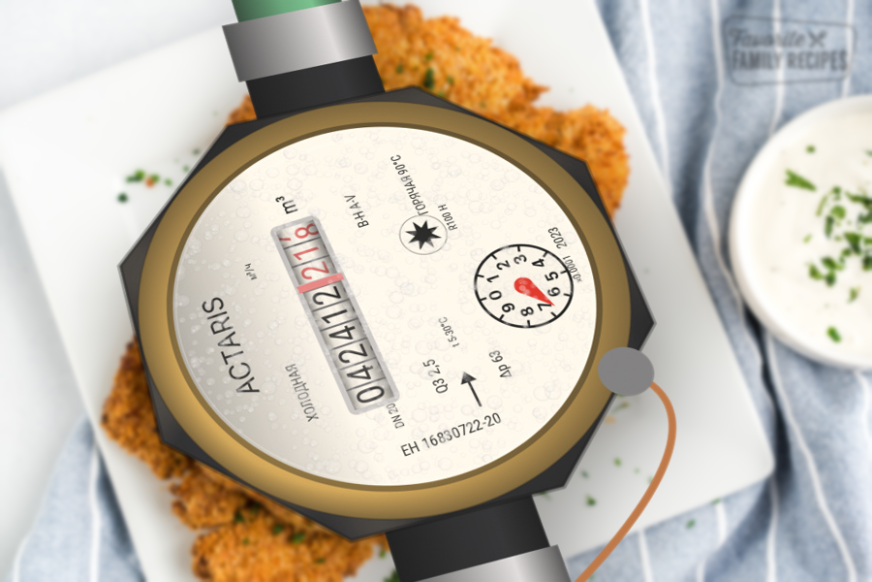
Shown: 42412.2176 m³
